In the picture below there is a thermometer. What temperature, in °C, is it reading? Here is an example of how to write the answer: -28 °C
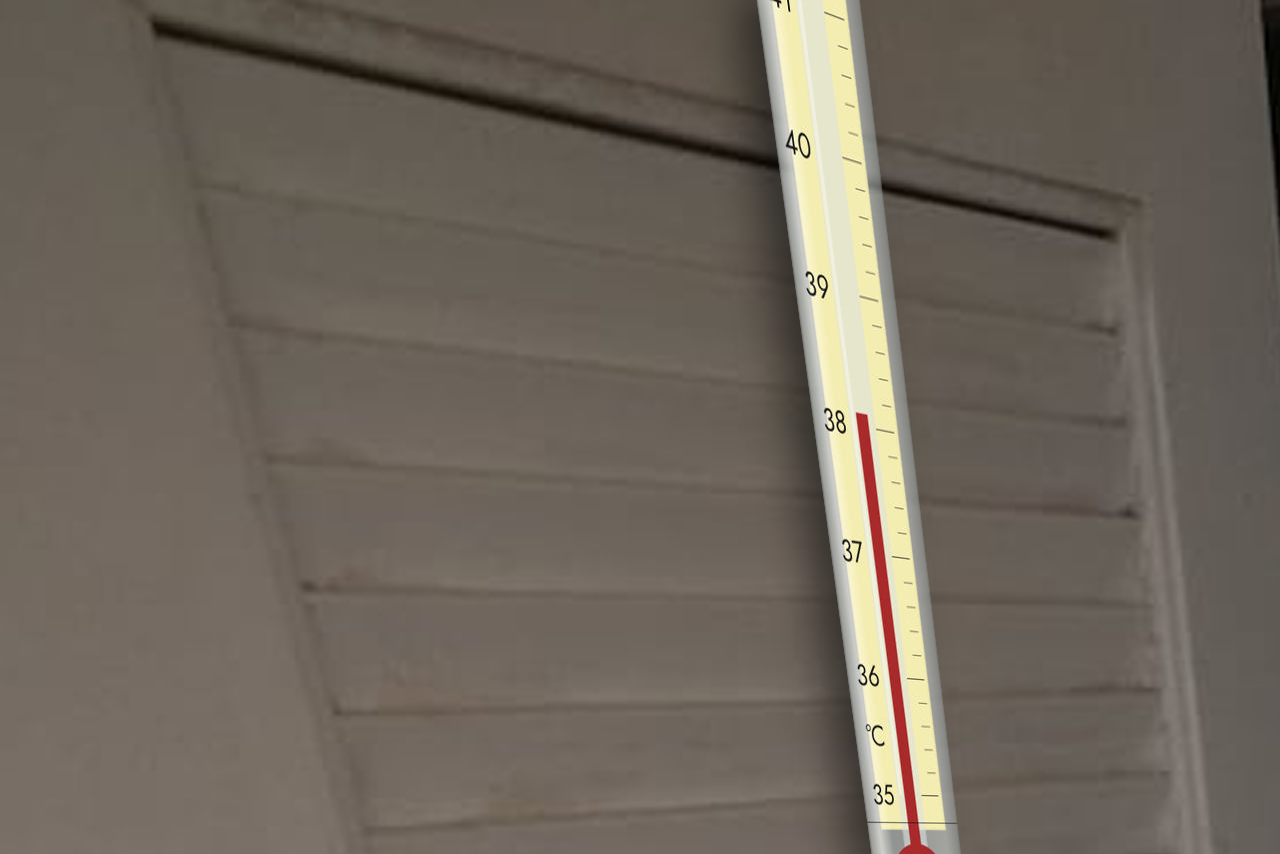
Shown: 38.1 °C
